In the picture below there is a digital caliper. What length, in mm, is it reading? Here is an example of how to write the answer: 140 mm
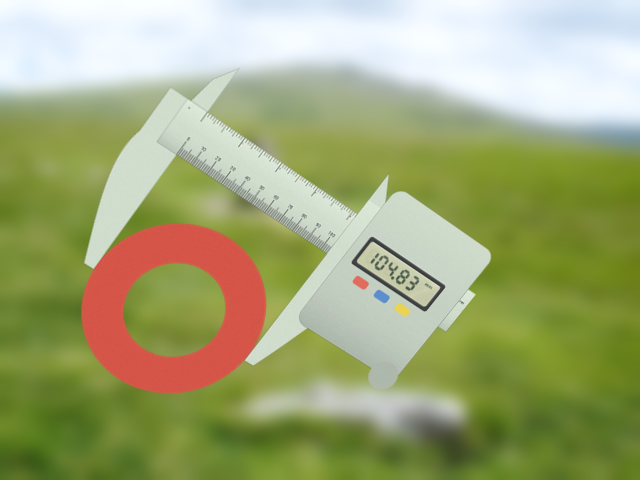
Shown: 104.83 mm
